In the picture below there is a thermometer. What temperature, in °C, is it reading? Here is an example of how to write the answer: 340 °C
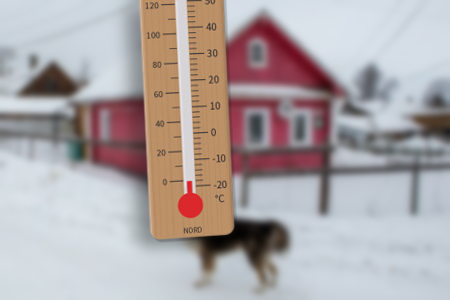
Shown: -18 °C
